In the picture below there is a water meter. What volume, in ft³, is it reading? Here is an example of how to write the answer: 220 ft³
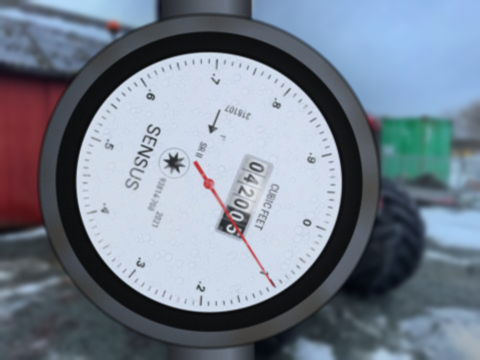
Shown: 42005.10 ft³
